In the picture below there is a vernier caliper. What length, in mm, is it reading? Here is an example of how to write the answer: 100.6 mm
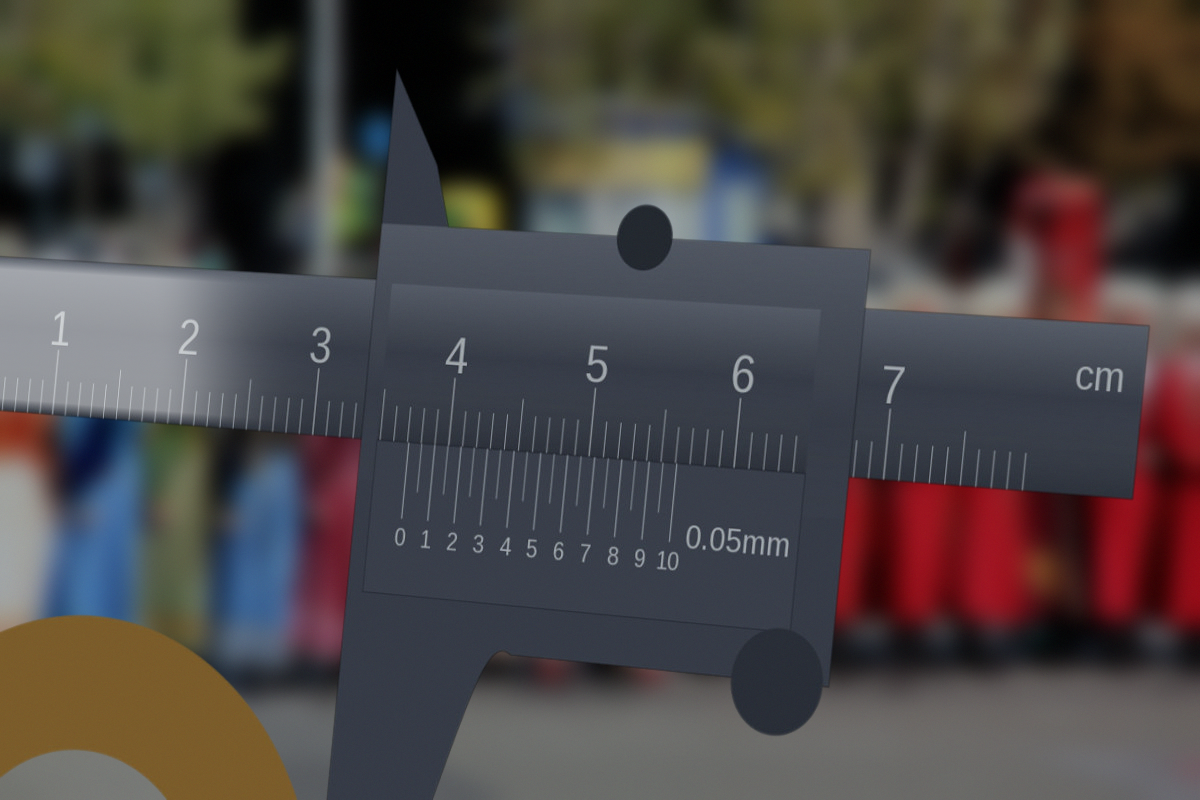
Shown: 37.1 mm
